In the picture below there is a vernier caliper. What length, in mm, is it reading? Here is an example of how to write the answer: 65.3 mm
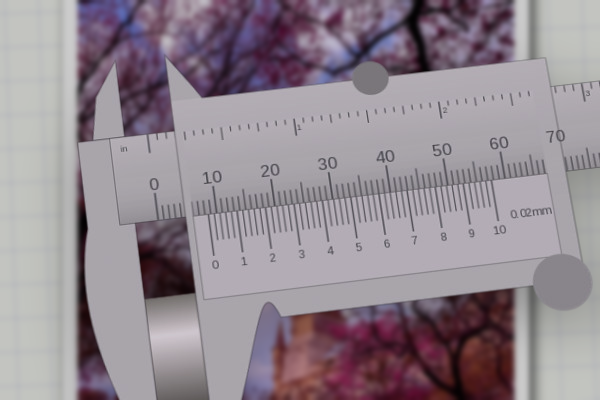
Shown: 8.6 mm
